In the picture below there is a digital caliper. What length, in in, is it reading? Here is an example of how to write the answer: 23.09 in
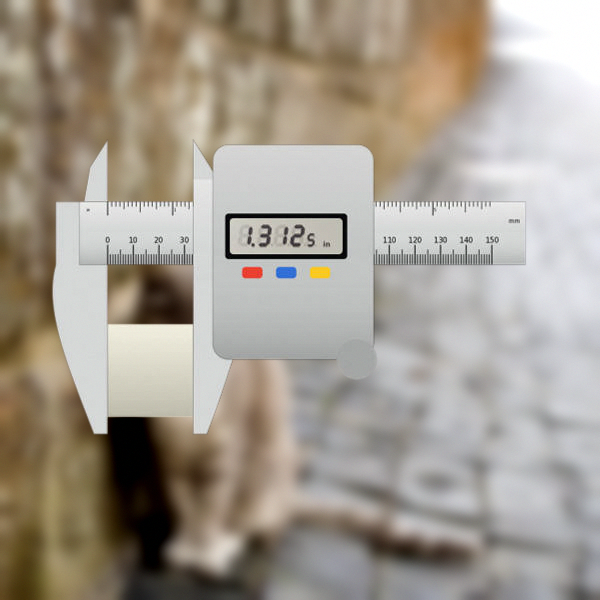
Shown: 1.3125 in
